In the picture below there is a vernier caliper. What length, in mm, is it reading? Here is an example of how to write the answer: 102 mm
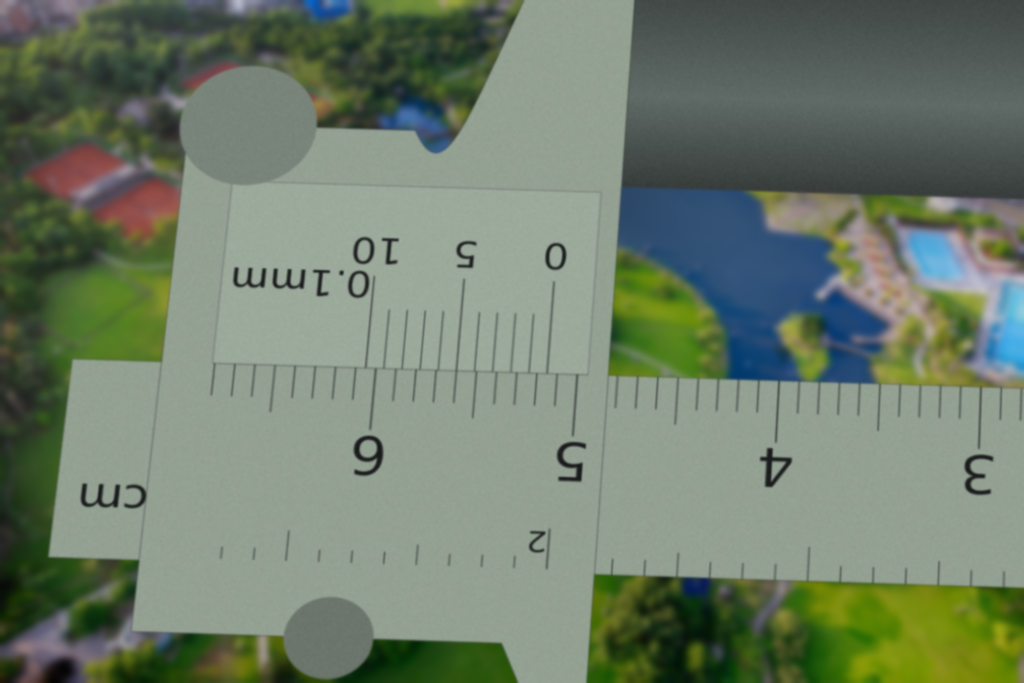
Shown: 51.5 mm
